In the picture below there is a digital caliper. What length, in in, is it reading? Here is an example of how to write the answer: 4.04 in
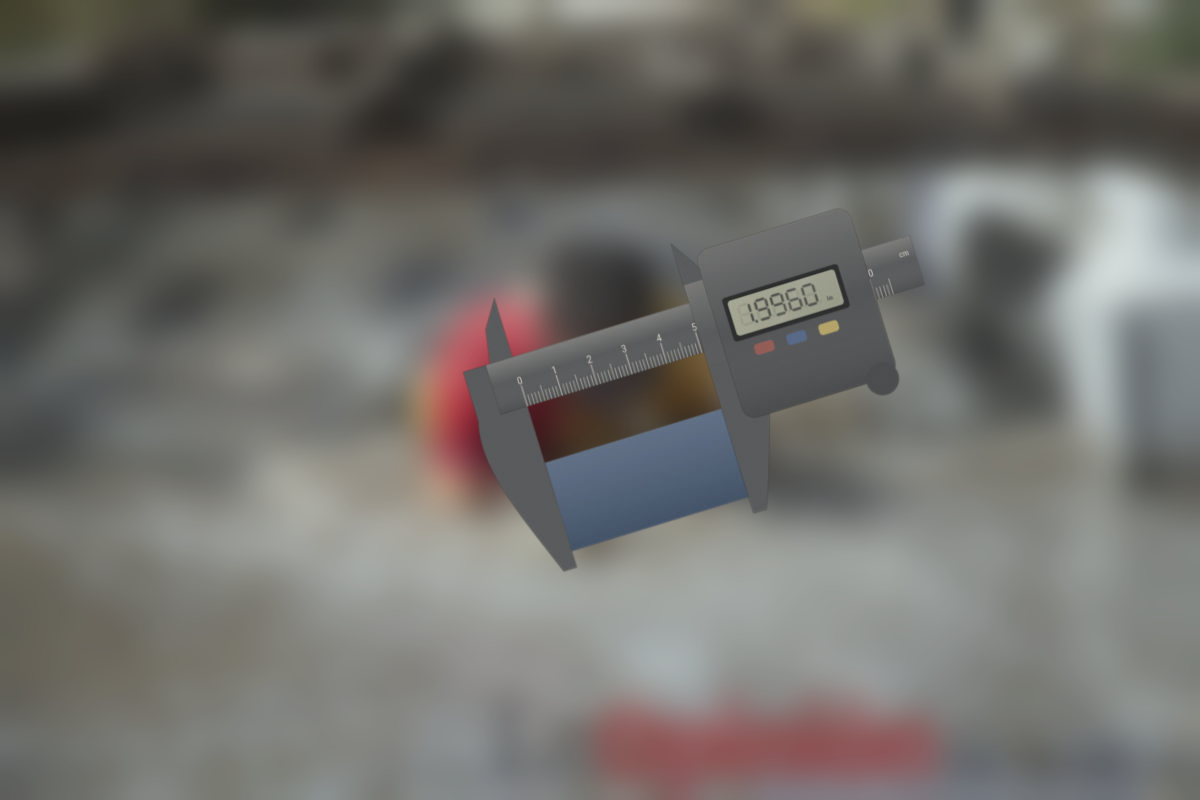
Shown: 1.9960 in
